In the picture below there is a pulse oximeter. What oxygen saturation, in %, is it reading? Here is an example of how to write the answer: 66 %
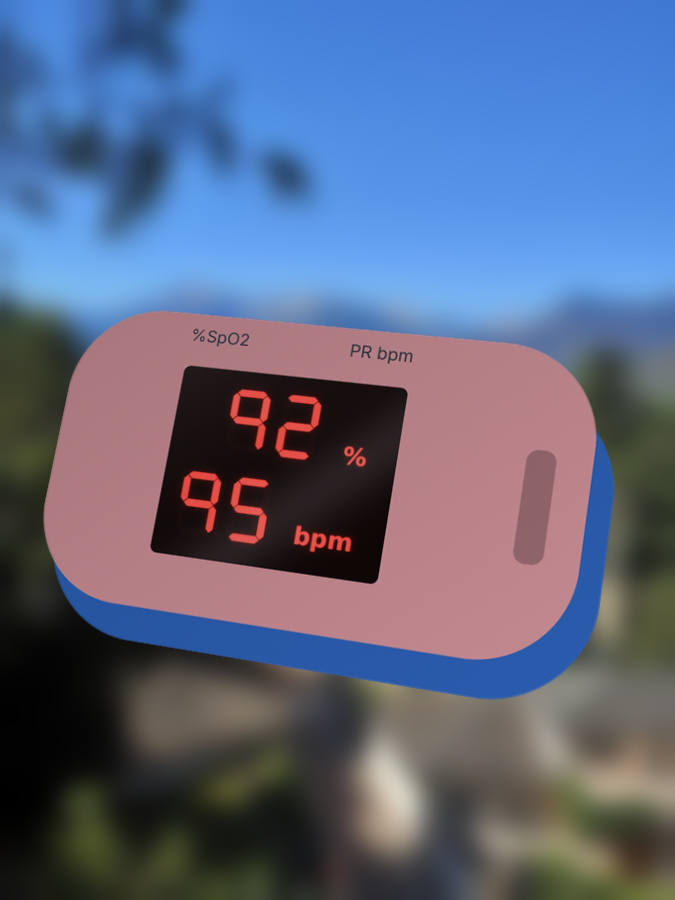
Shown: 92 %
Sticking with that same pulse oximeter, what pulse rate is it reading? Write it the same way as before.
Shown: 95 bpm
